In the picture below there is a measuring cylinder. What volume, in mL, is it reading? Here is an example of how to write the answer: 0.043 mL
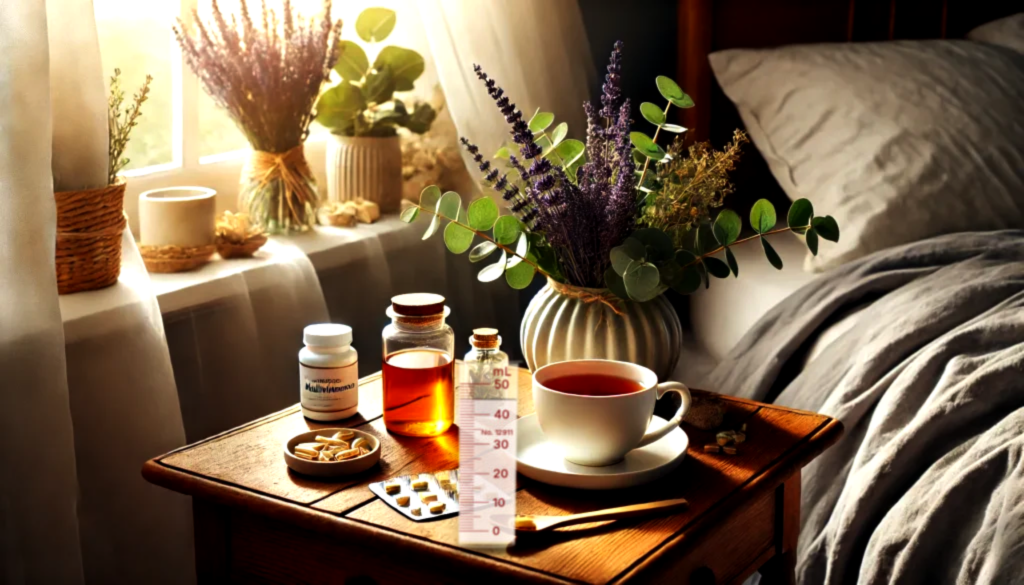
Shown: 45 mL
